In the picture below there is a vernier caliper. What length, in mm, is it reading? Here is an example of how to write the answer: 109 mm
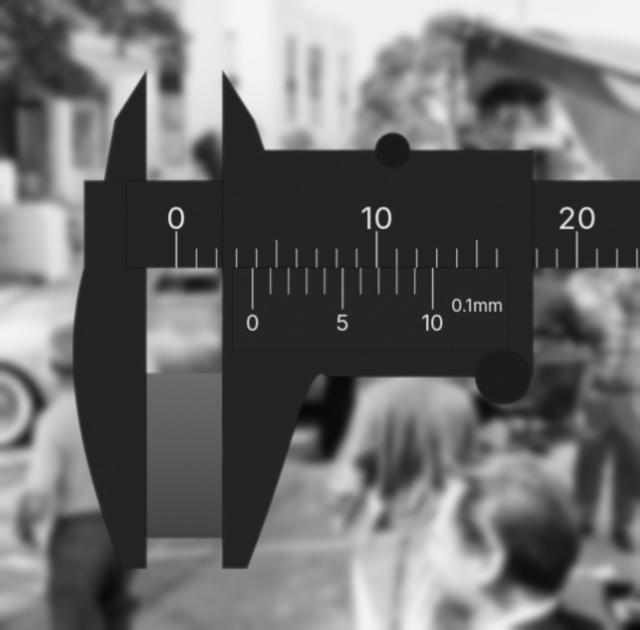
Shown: 3.8 mm
